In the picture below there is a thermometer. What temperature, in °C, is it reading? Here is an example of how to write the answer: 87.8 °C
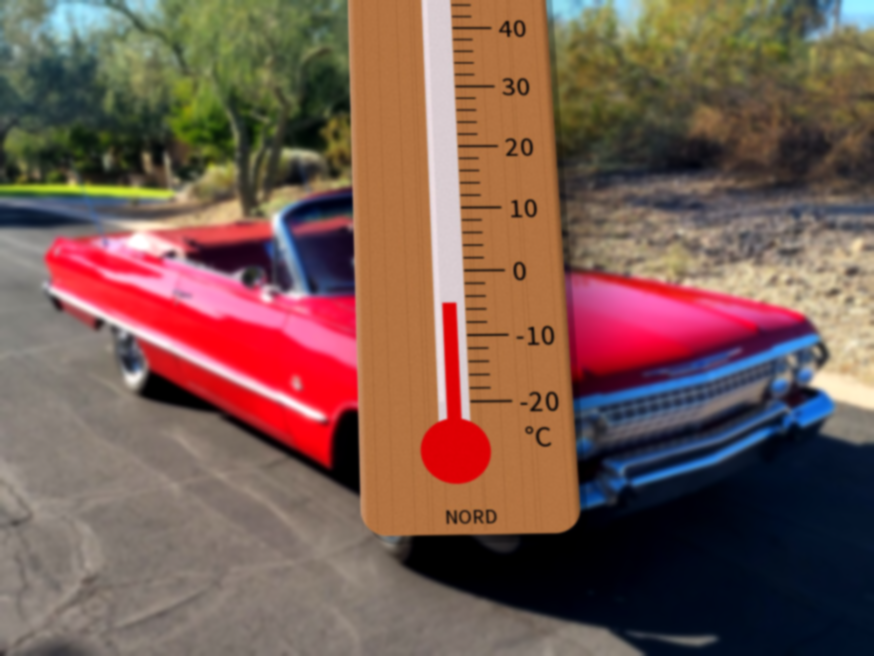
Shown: -5 °C
